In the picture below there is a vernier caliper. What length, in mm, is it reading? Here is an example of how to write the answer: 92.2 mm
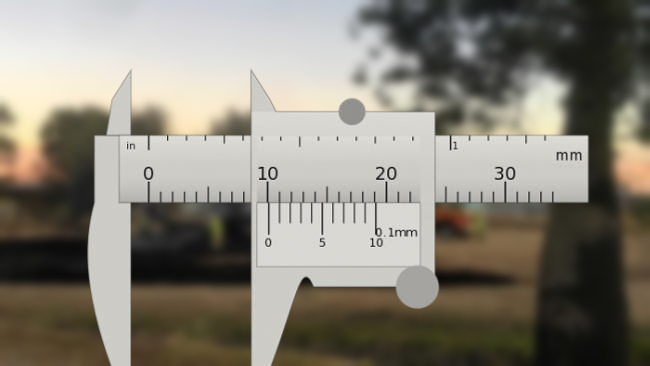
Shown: 10.1 mm
